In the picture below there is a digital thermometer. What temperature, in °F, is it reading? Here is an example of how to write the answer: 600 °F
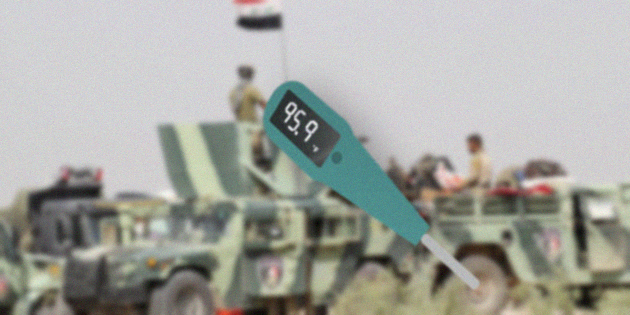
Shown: 95.9 °F
